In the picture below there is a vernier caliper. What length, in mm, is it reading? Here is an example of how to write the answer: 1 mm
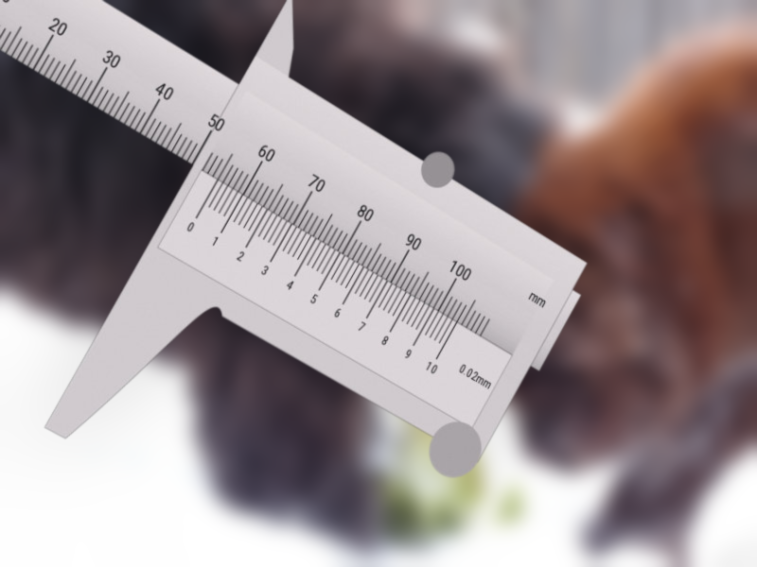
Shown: 55.0 mm
